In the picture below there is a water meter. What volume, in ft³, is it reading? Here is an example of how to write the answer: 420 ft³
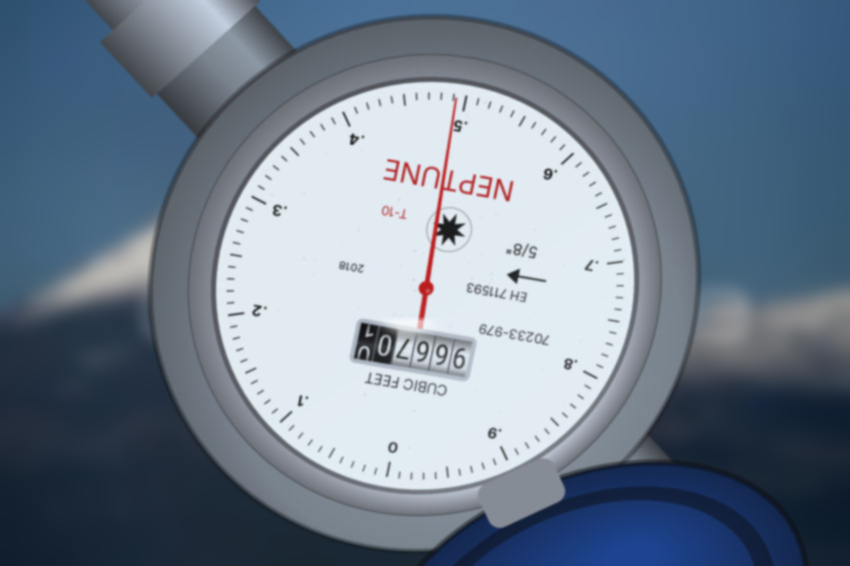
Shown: 966700.49 ft³
